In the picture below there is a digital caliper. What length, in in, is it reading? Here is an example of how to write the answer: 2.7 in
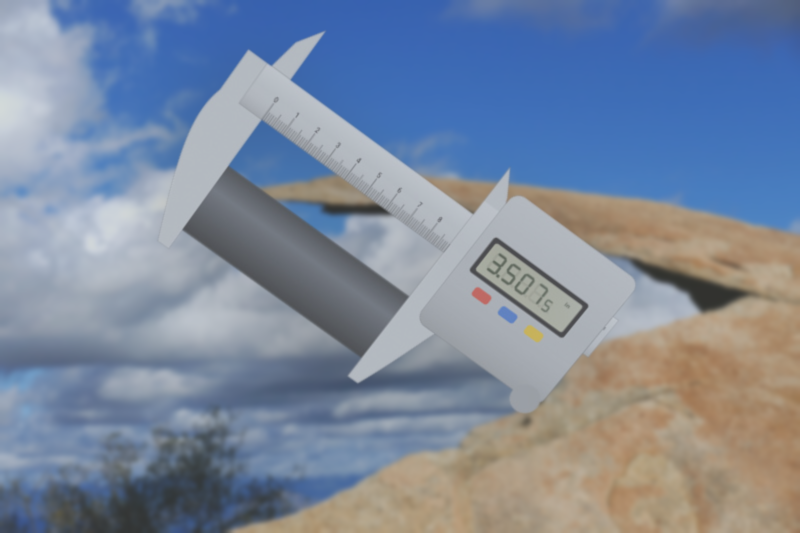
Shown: 3.5075 in
